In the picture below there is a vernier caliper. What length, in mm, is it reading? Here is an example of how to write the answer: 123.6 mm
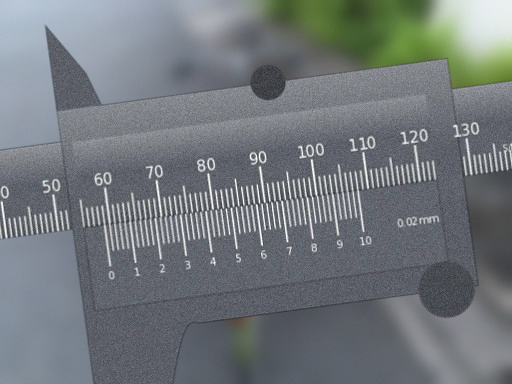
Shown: 59.0 mm
